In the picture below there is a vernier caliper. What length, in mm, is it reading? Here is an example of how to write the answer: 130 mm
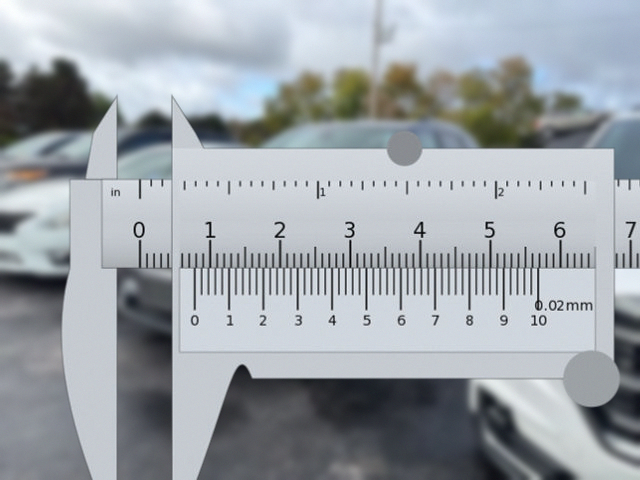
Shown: 7.8 mm
